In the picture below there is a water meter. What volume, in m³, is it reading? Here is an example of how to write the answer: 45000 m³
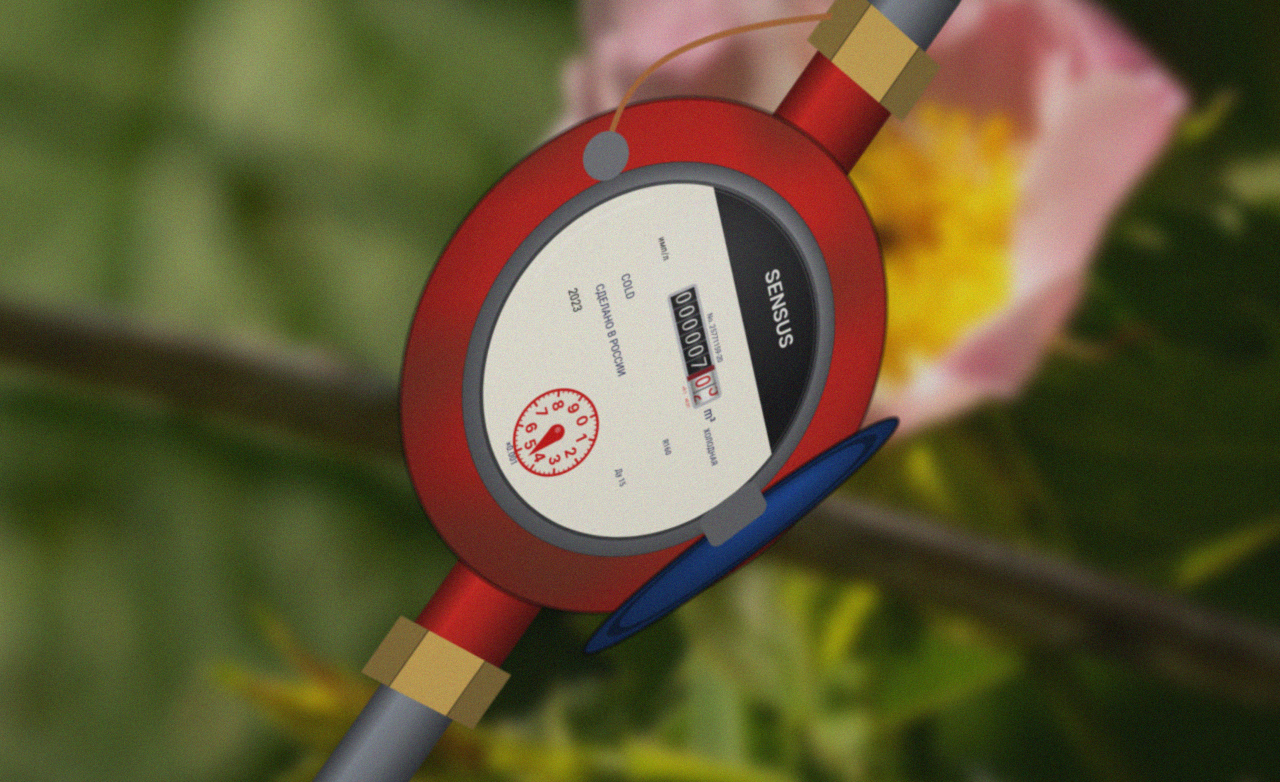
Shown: 7.054 m³
